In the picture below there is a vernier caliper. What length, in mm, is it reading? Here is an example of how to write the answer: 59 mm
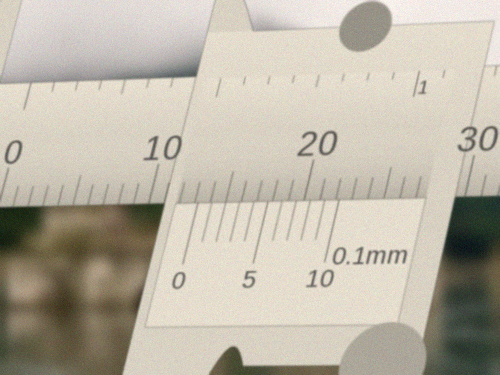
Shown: 13.2 mm
